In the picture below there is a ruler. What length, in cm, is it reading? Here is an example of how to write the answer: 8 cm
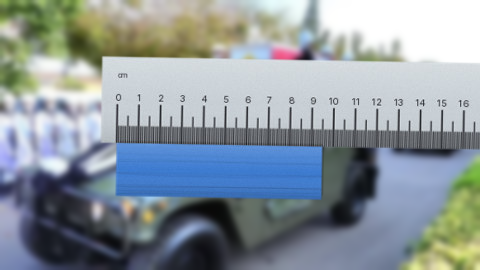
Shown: 9.5 cm
